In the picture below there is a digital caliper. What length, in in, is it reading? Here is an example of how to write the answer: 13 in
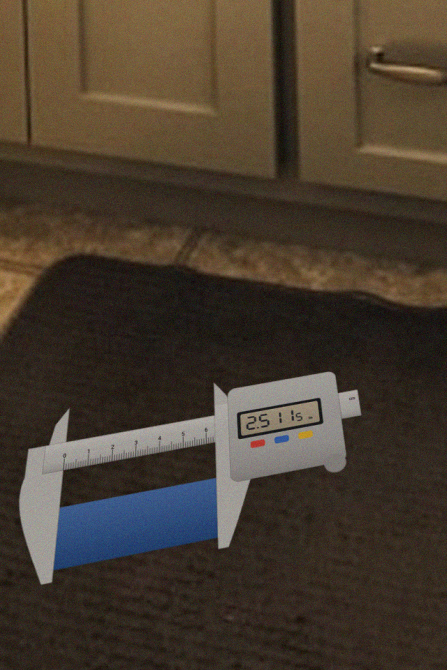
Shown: 2.5115 in
